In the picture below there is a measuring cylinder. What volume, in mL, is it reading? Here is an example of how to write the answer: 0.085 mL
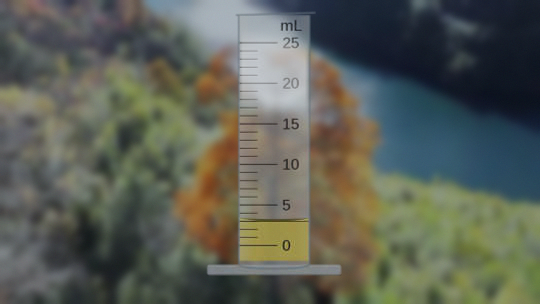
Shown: 3 mL
